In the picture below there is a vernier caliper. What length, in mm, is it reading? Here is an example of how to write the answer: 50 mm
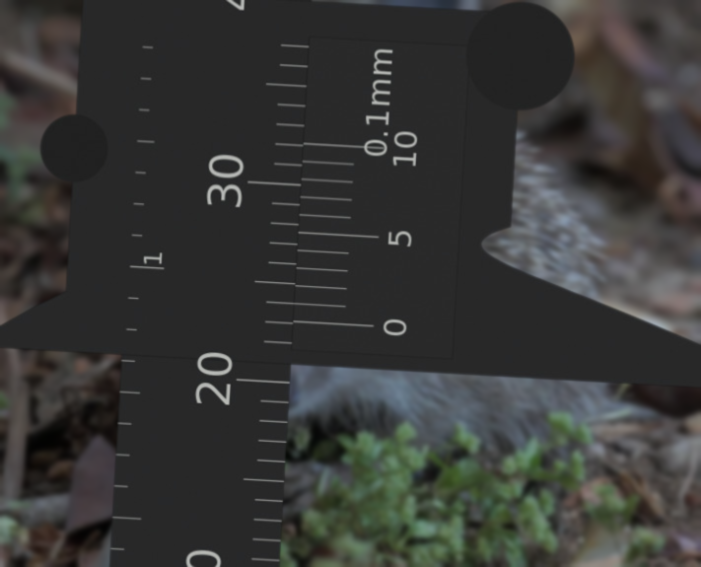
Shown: 23.1 mm
